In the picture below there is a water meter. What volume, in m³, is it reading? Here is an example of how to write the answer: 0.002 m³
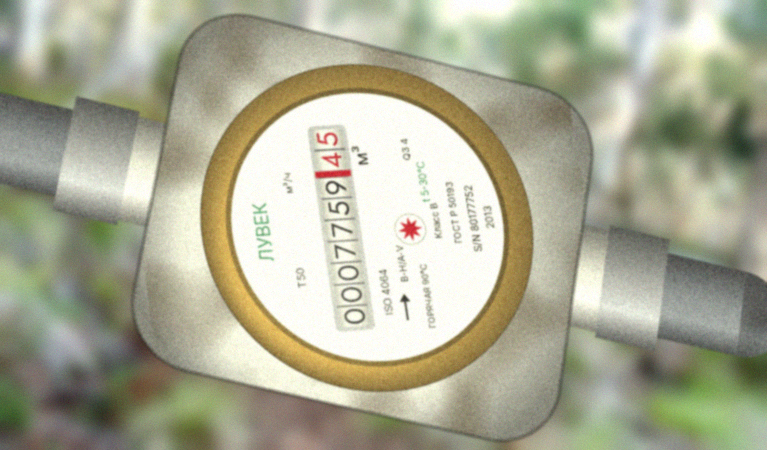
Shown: 7759.45 m³
